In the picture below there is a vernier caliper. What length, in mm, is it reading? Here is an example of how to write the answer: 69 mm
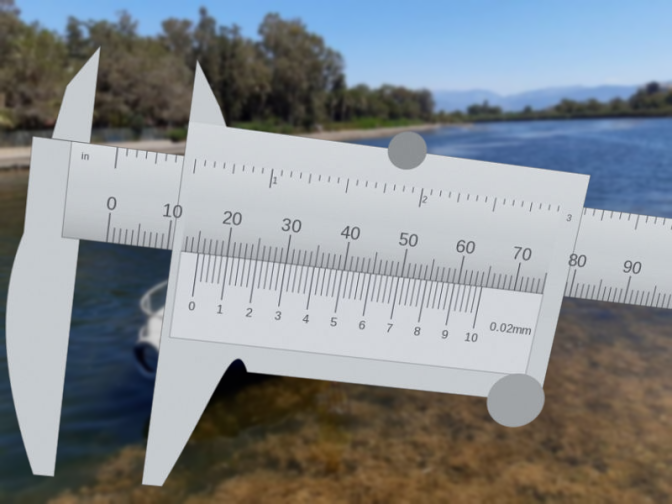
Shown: 15.2 mm
